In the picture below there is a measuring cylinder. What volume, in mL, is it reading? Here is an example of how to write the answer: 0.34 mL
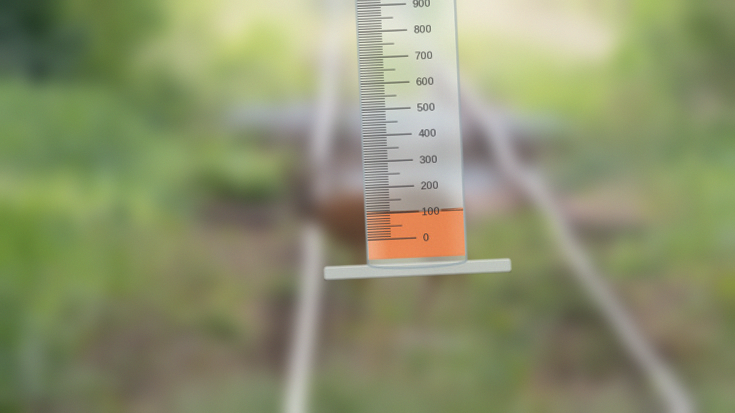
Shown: 100 mL
